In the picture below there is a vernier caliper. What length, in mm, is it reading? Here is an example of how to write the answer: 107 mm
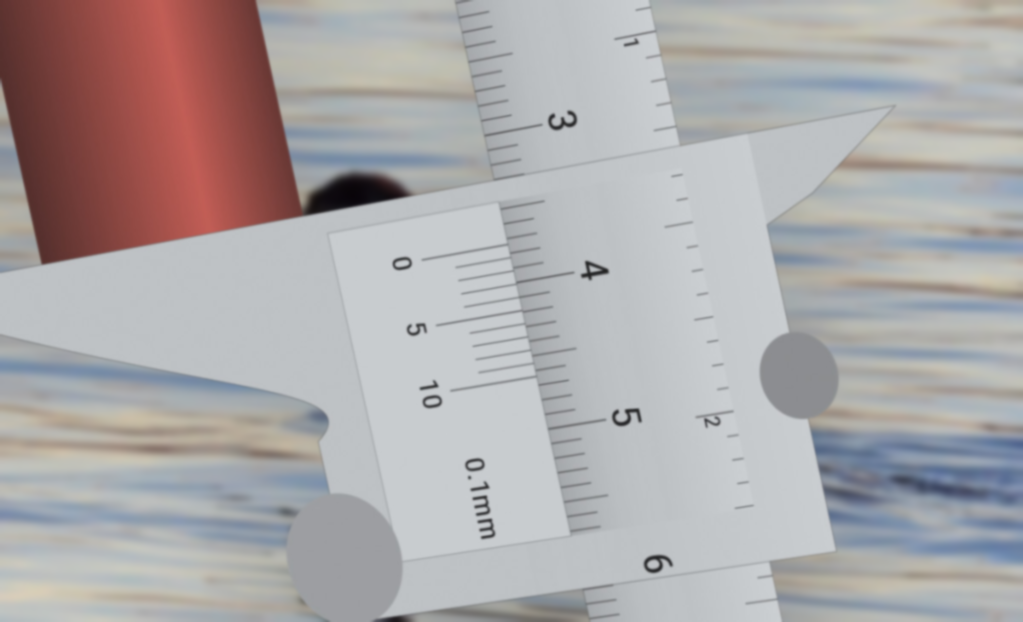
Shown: 37.4 mm
